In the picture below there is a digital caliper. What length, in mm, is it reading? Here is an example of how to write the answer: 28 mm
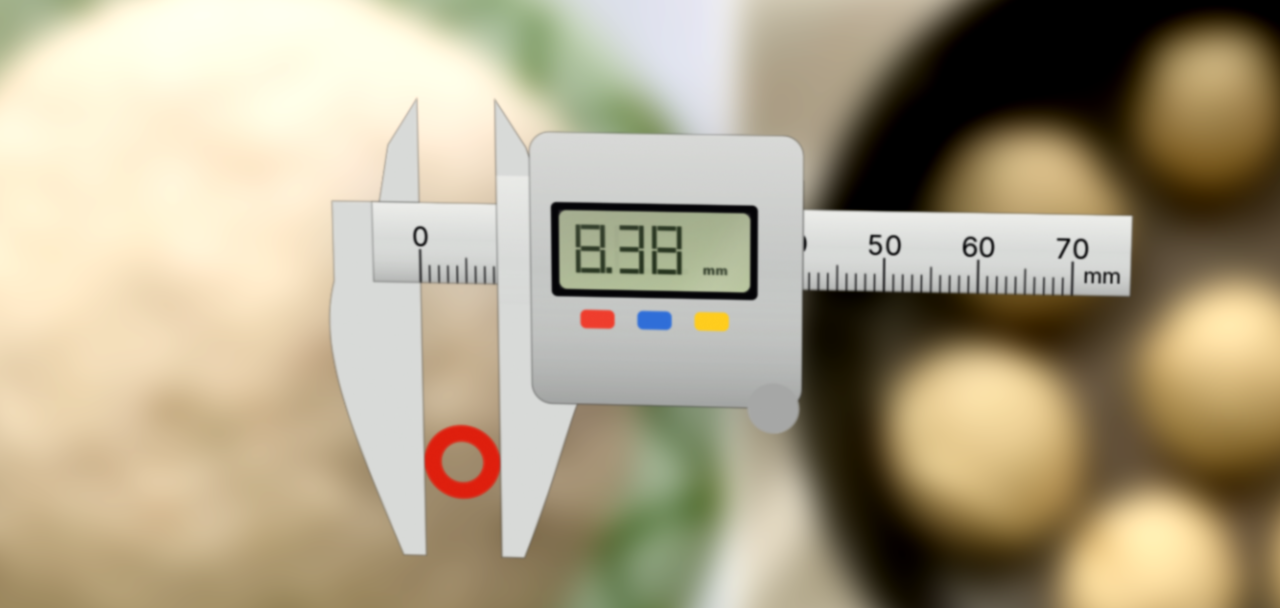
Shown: 8.38 mm
